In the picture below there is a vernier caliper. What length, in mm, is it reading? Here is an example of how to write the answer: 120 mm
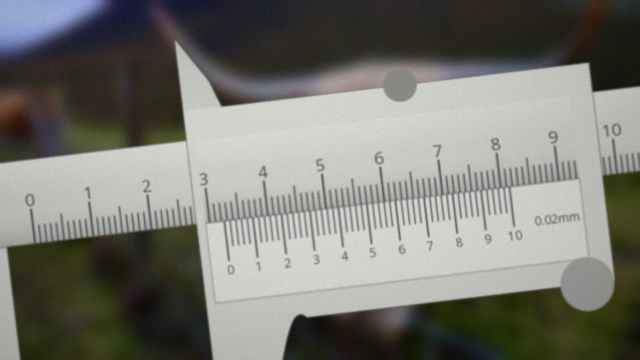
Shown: 32.5 mm
